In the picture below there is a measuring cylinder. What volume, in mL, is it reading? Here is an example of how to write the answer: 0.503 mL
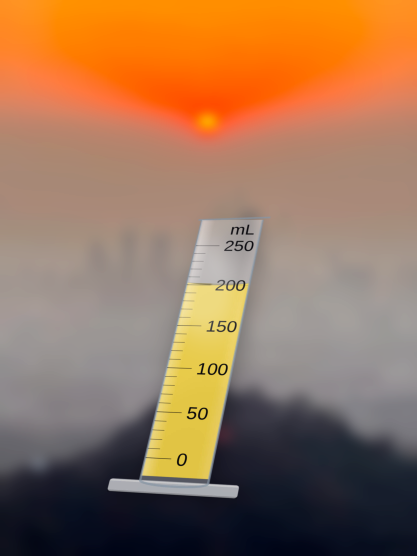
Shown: 200 mL
